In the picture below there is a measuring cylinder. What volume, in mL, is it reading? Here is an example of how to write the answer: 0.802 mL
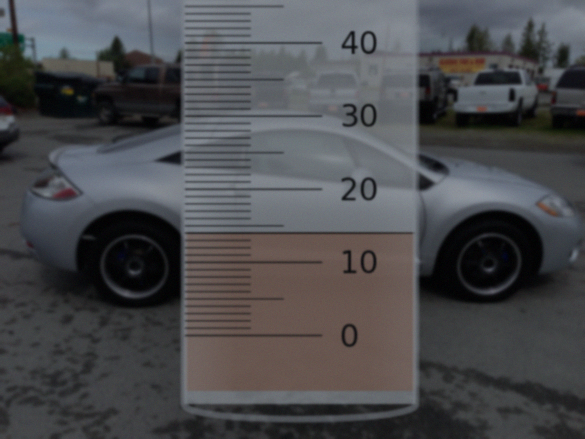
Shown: 14 mL
